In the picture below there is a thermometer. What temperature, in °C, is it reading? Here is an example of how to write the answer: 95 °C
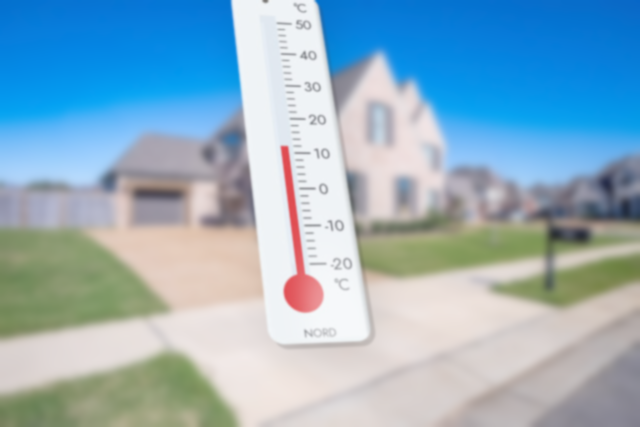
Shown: 12 °C
